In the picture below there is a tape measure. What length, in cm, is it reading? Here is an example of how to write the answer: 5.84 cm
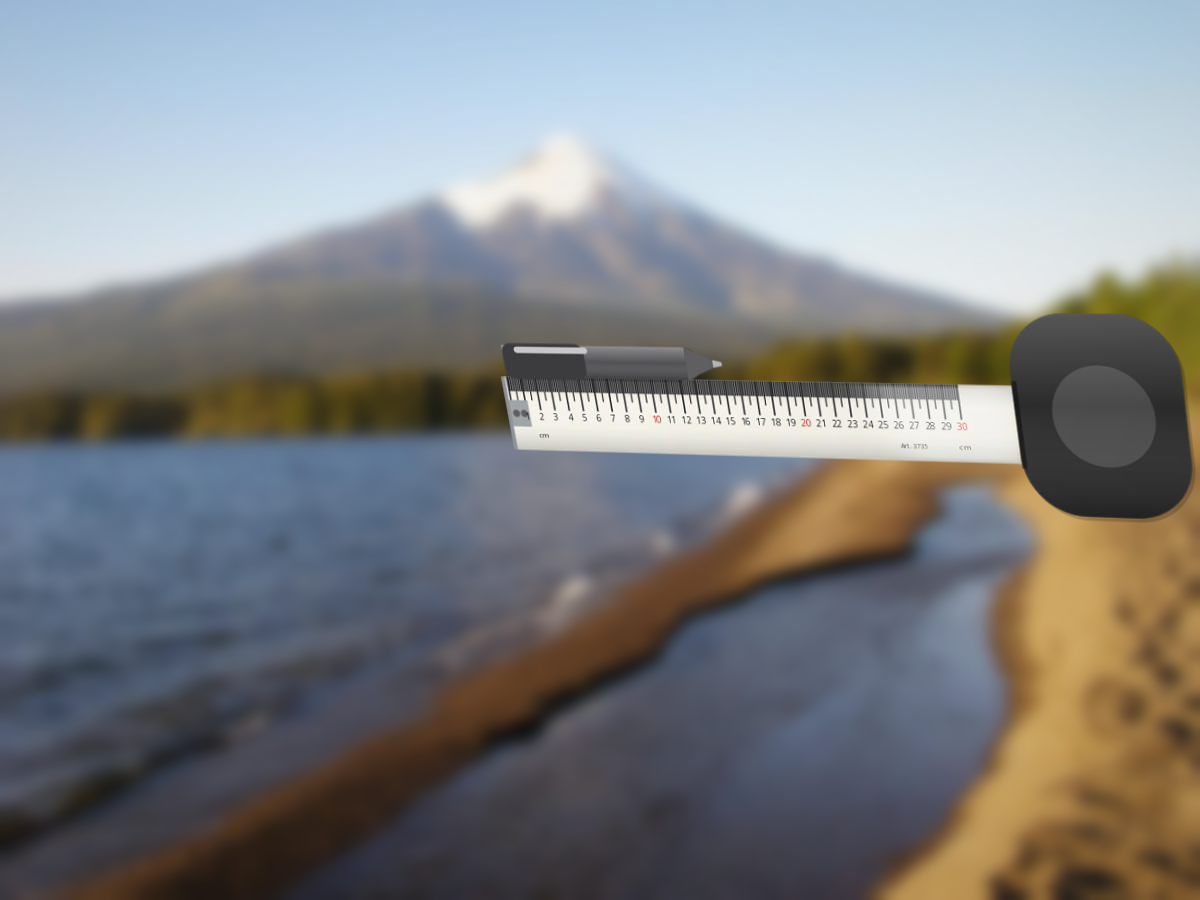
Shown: 15 cm
